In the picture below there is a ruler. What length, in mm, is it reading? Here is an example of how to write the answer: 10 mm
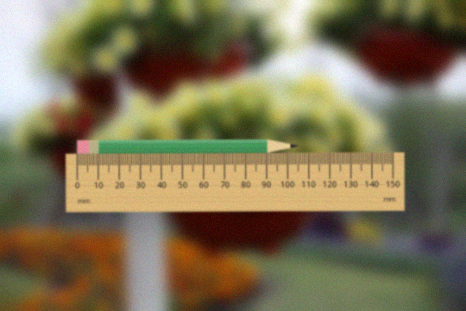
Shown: 105 mm
